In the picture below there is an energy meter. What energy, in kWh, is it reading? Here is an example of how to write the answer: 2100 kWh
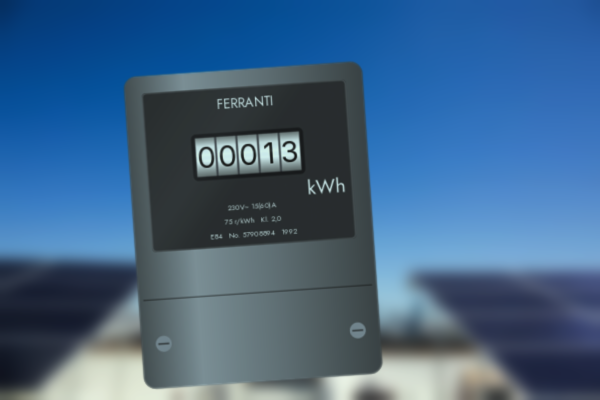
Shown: 13 kWh
